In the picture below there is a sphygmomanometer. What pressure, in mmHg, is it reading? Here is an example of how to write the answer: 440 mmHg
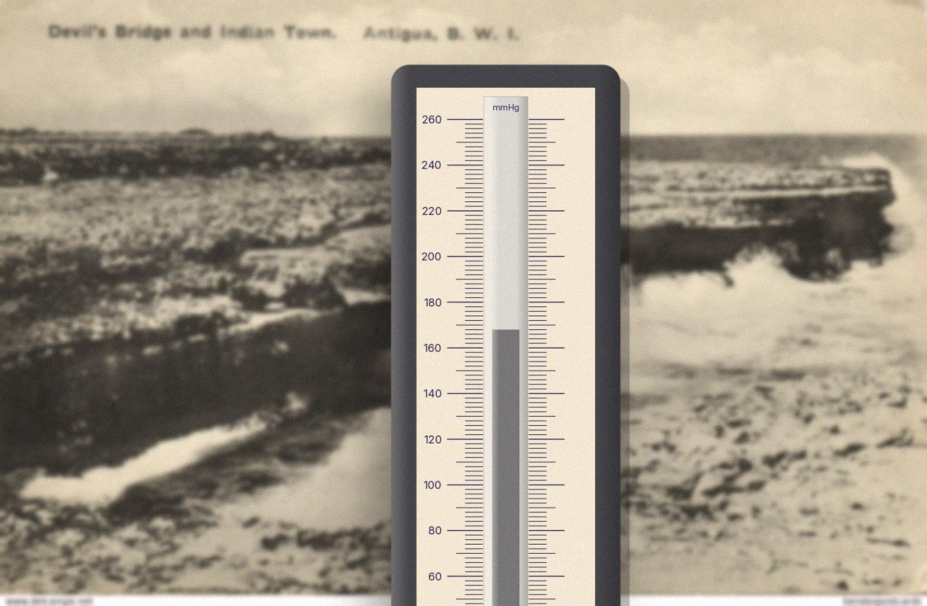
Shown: 168 mmHg
